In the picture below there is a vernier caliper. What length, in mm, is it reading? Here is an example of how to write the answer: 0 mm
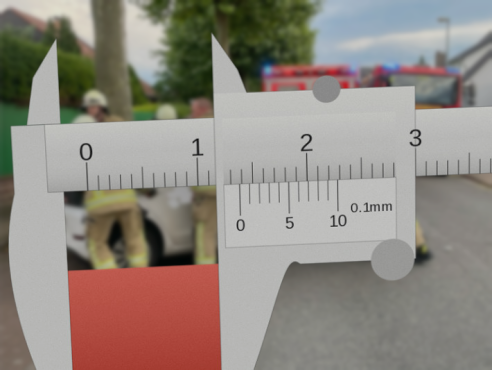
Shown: 13.8 mm
